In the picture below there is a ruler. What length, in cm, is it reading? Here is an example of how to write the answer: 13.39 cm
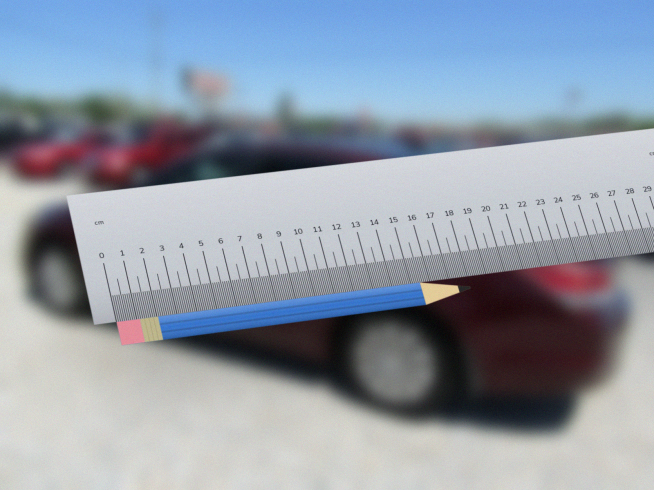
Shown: 18 cm
